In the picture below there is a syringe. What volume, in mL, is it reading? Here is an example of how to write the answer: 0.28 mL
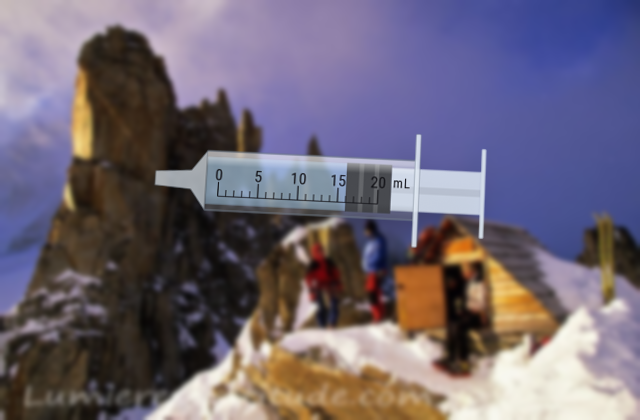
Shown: 16 mL
